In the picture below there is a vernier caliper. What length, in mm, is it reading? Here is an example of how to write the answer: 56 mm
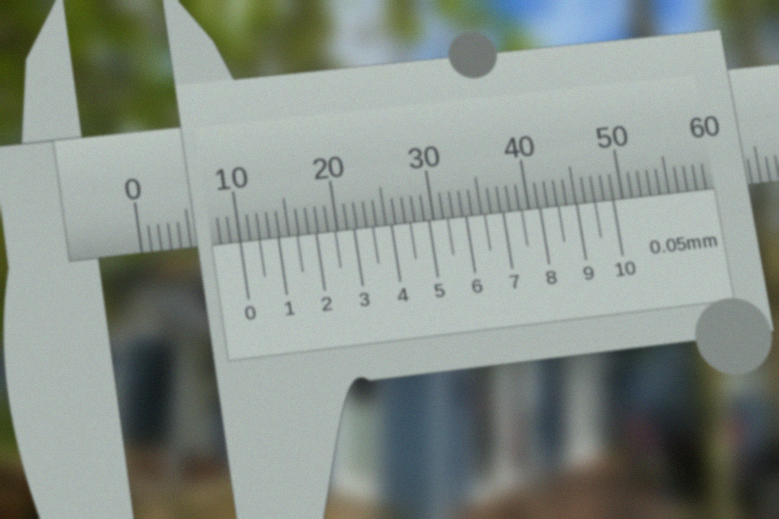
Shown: 10.0 mm
